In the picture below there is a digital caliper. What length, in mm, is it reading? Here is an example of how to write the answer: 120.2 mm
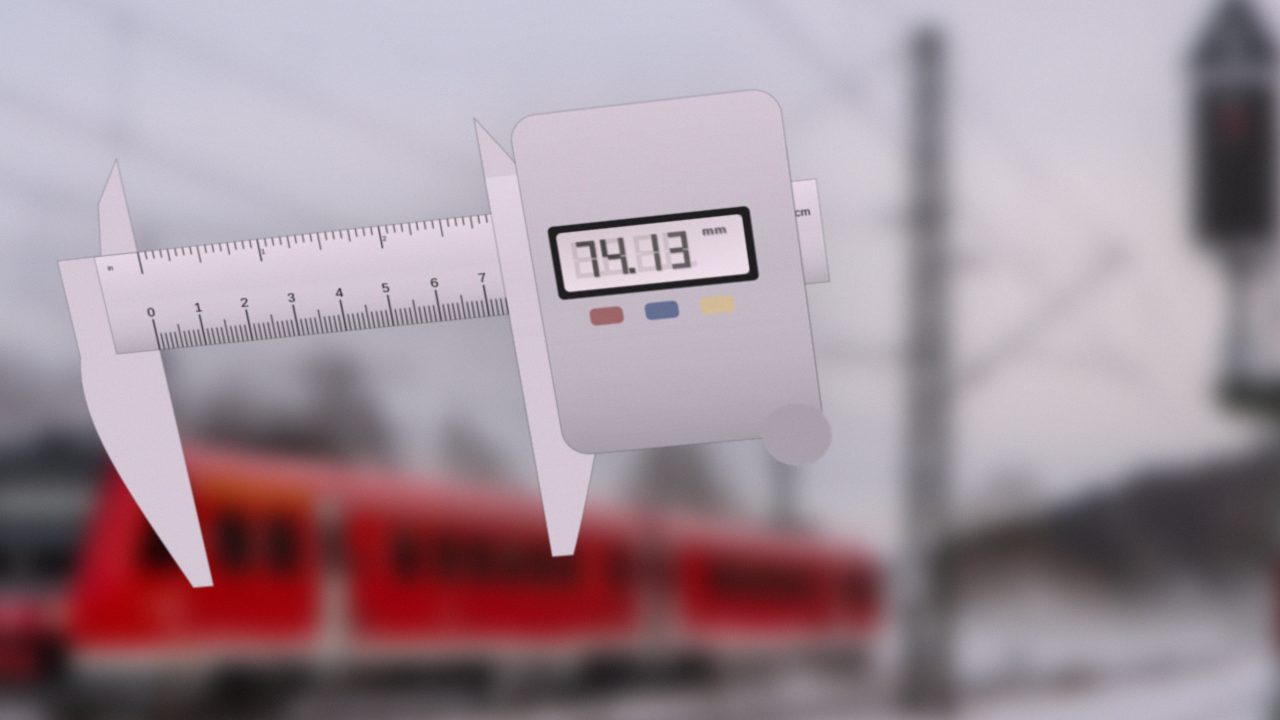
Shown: 74.13 mm
